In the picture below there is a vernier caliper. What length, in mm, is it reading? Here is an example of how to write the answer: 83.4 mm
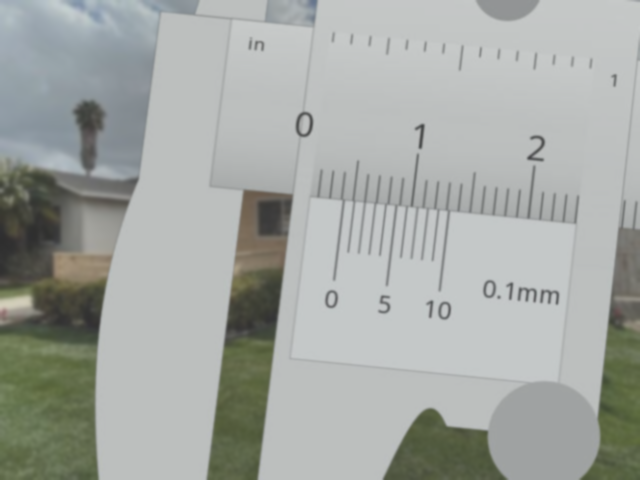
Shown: 4.2 mm
